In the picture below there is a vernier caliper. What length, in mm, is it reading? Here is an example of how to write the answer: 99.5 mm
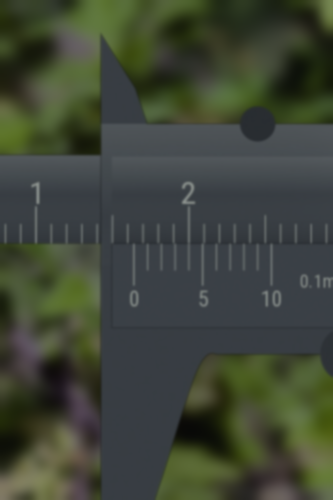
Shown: 16.4 mm
